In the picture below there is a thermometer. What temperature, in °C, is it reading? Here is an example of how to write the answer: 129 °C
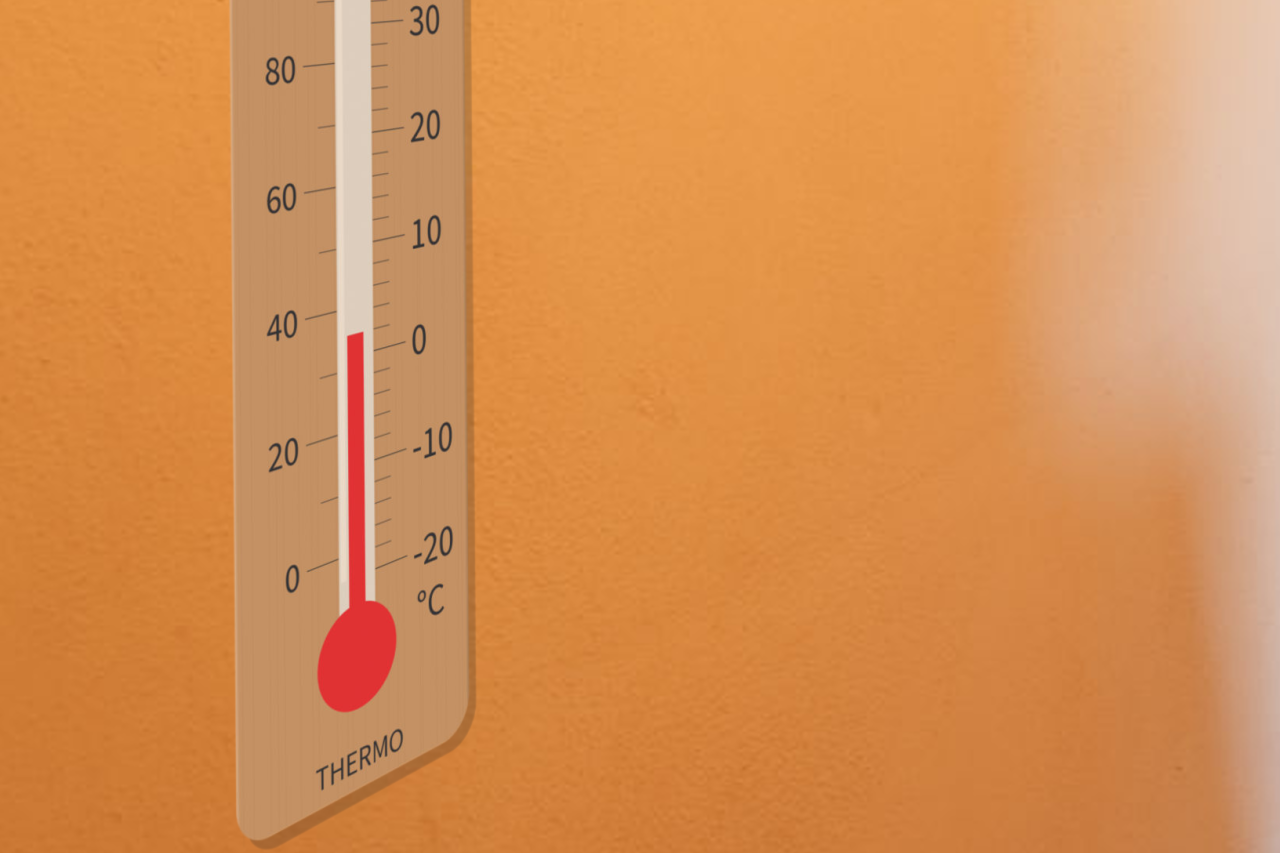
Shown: 2 °C
